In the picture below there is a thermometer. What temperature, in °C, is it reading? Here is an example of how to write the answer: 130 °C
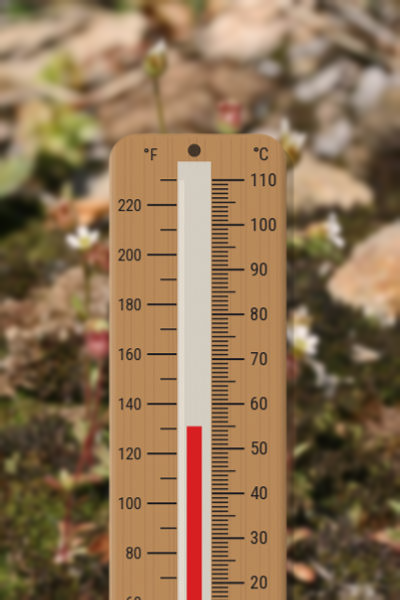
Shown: 55 °C
